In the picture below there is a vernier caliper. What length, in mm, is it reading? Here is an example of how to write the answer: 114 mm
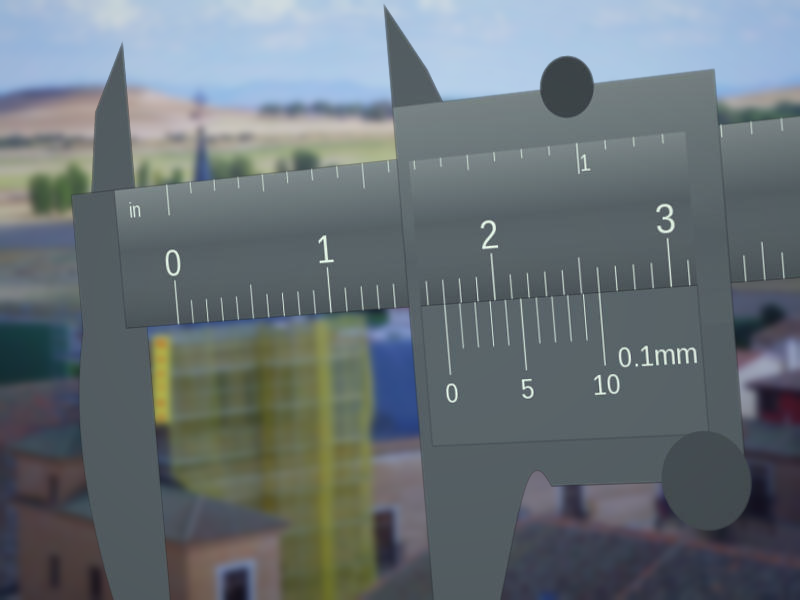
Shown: 17.0 mm
